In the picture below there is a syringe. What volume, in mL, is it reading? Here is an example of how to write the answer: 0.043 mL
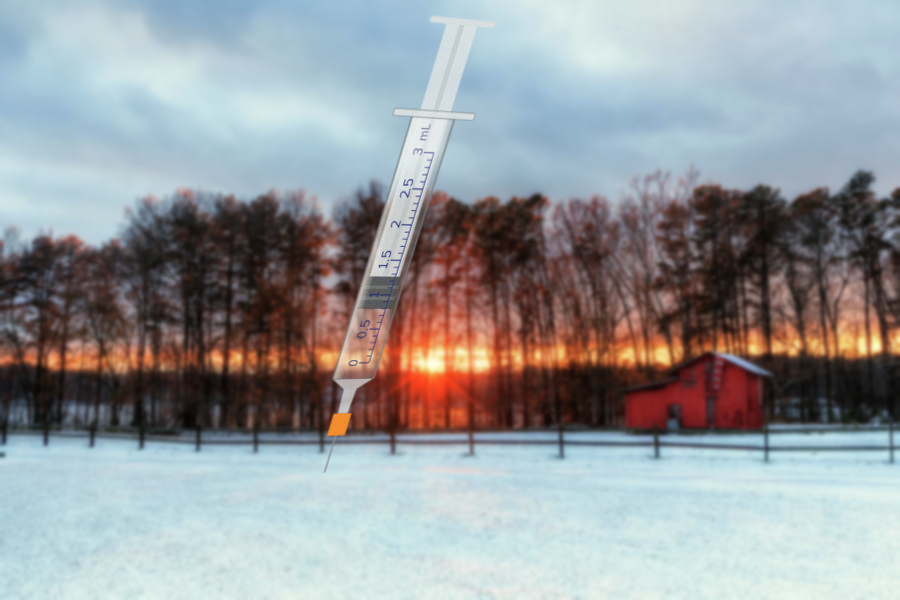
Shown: 0.8 mL
